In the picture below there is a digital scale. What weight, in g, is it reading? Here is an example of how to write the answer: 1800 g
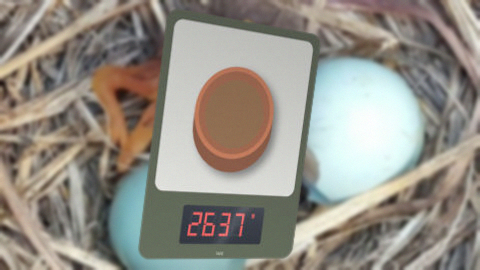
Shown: 2637 g
